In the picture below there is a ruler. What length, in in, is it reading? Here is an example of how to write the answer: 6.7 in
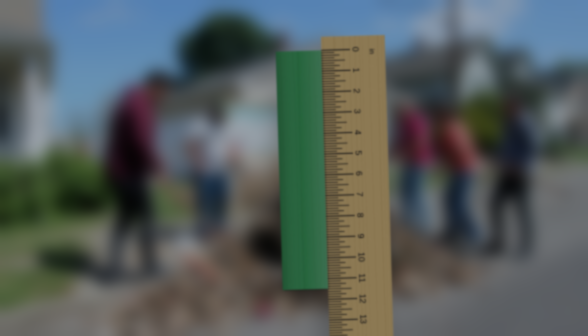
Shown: 11.5 in
